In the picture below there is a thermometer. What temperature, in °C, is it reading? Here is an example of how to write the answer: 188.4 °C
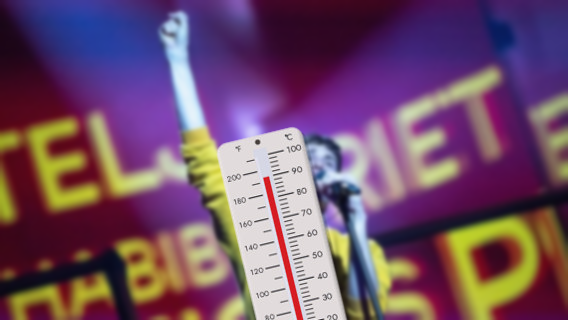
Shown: 90 °C
